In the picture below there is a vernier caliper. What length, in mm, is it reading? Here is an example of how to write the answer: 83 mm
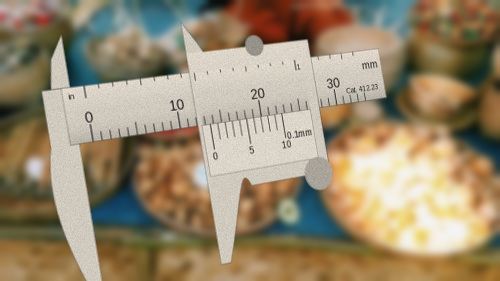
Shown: 13.6 mm
